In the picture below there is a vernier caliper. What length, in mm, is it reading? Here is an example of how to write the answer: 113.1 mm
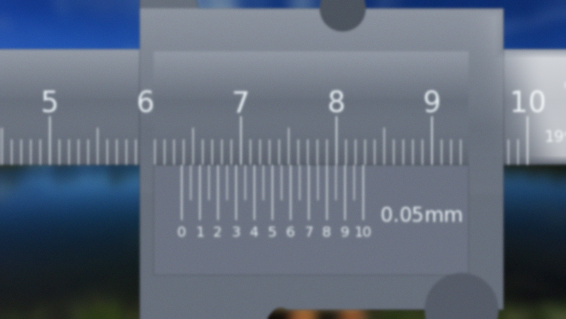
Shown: 63.8 mm
